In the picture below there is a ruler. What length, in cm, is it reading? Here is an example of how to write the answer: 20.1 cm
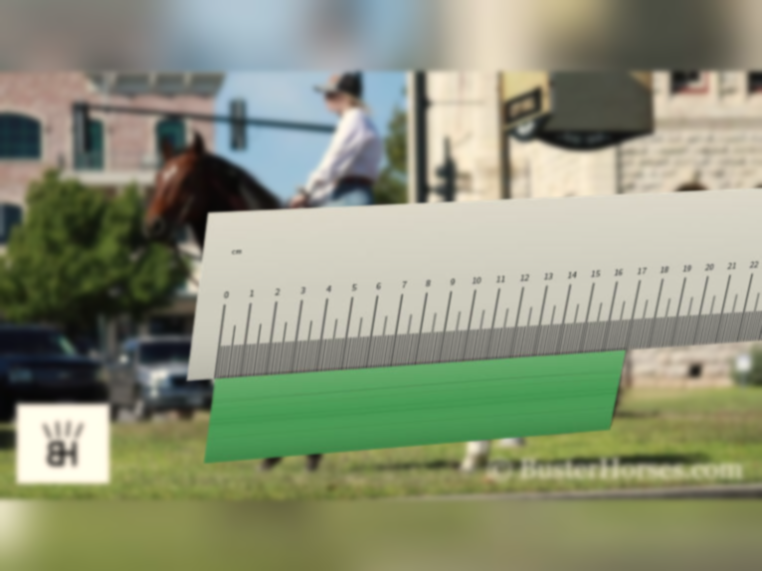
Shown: 17 cm
